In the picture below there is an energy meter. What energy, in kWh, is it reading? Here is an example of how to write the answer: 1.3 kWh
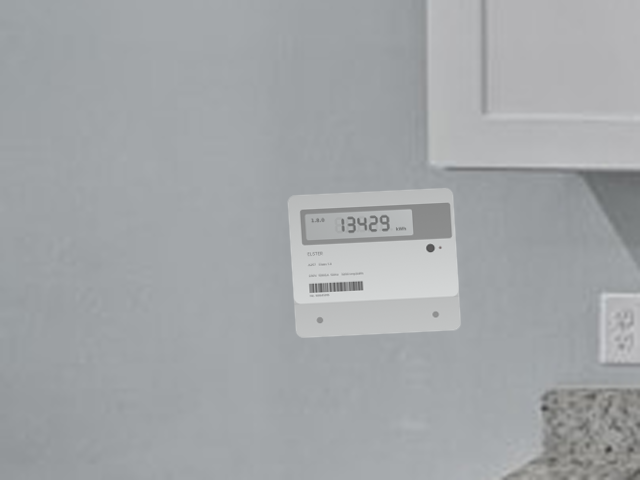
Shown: 13429 kWh
